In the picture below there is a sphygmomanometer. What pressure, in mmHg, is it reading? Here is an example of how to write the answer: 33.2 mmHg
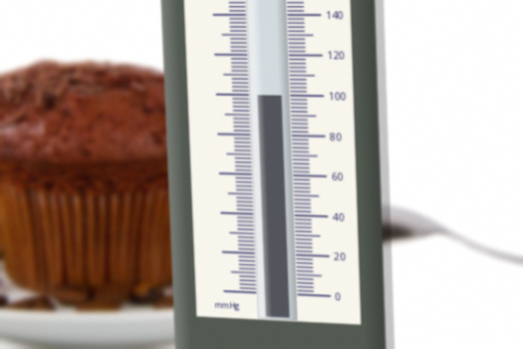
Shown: 100 mmHg
